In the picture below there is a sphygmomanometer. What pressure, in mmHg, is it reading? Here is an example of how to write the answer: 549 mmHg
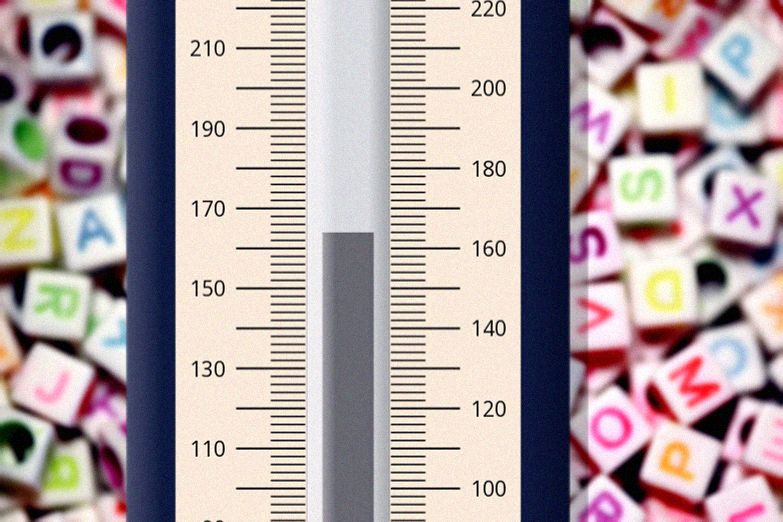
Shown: 164 mmHg
